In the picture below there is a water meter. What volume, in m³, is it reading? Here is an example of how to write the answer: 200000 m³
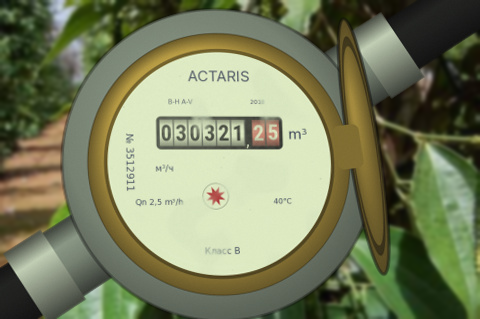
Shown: 30321.25 m³
